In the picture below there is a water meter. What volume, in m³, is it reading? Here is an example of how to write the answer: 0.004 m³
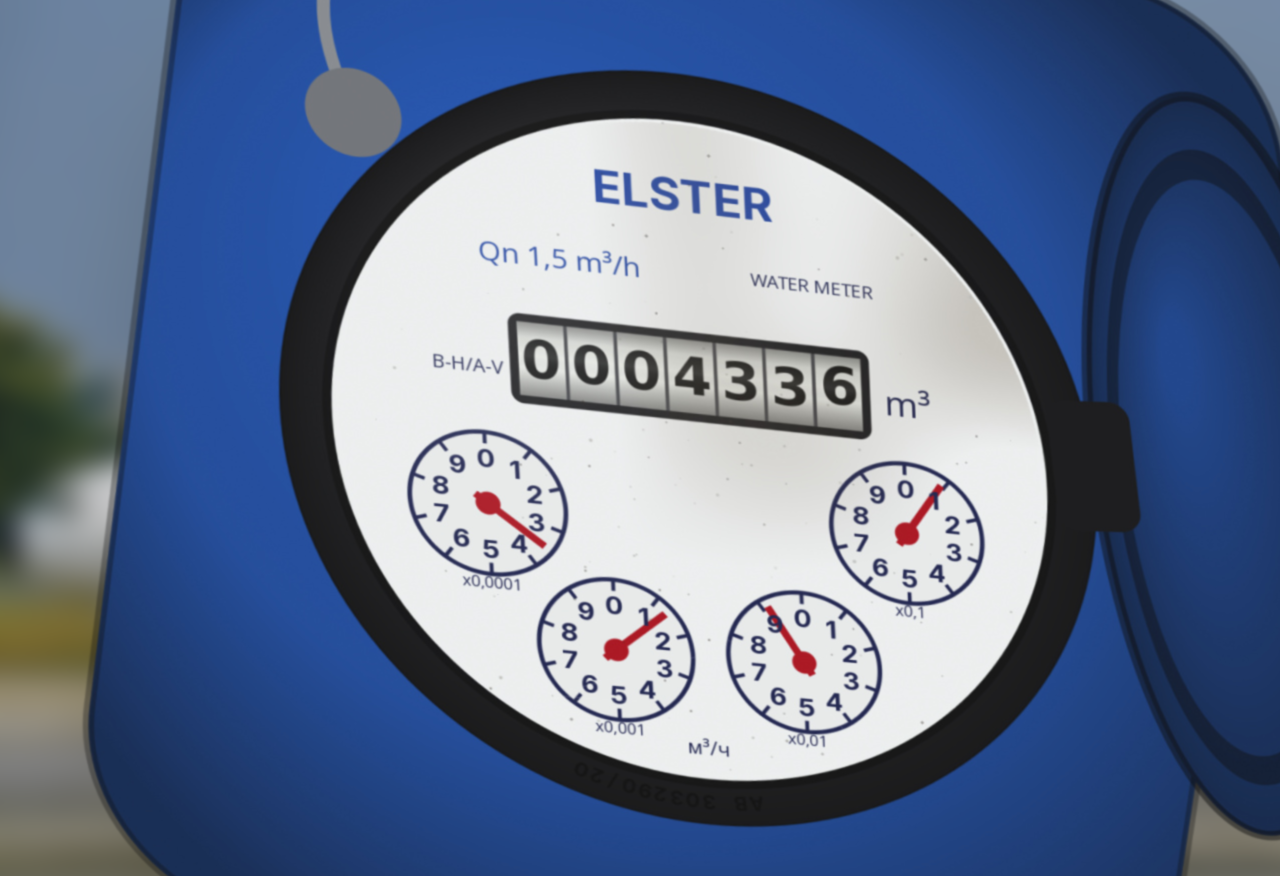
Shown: 4336.0913 m³
